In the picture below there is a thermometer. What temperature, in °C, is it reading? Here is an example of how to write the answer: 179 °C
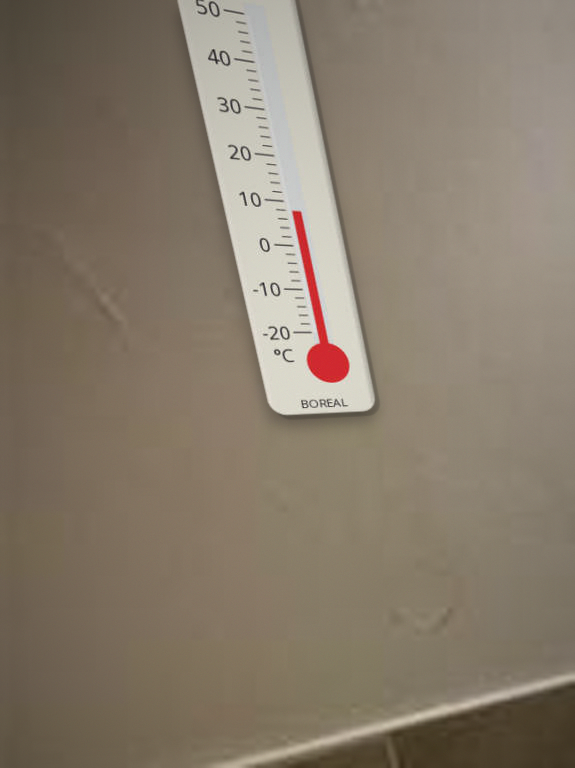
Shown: 8 °C
